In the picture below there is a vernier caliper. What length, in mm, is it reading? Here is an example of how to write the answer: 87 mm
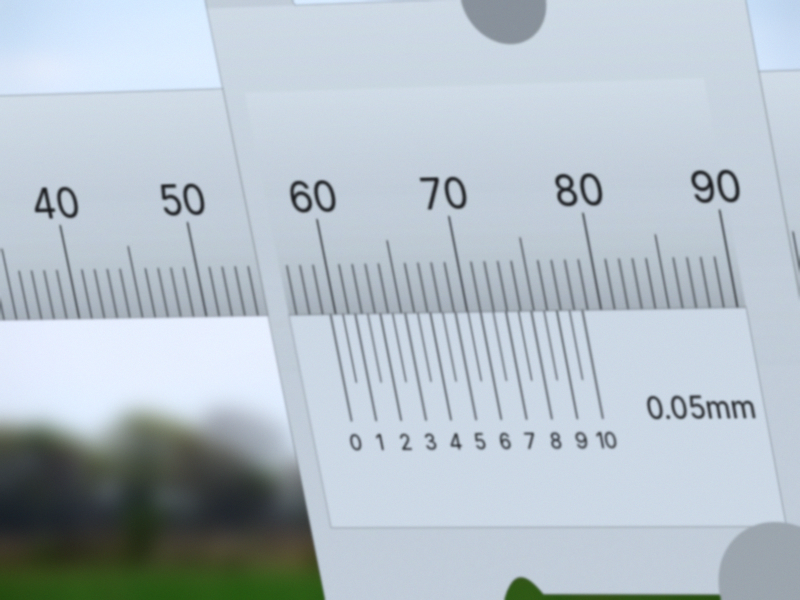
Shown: 59.6 mm
